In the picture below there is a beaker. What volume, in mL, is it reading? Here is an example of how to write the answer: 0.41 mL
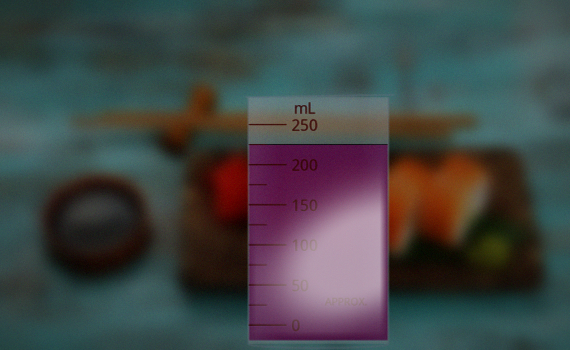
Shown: 225 mL
